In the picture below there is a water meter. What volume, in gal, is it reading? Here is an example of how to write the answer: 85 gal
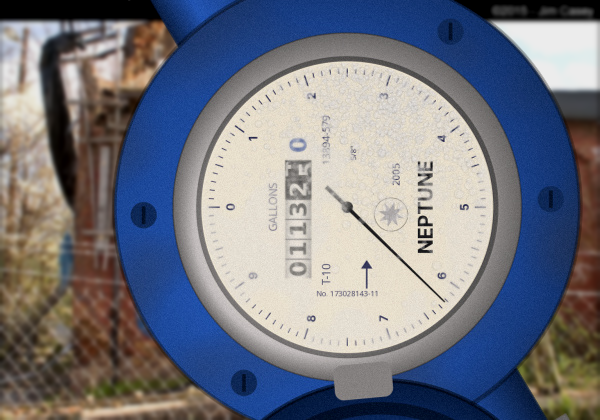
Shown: 113246.2 gal
